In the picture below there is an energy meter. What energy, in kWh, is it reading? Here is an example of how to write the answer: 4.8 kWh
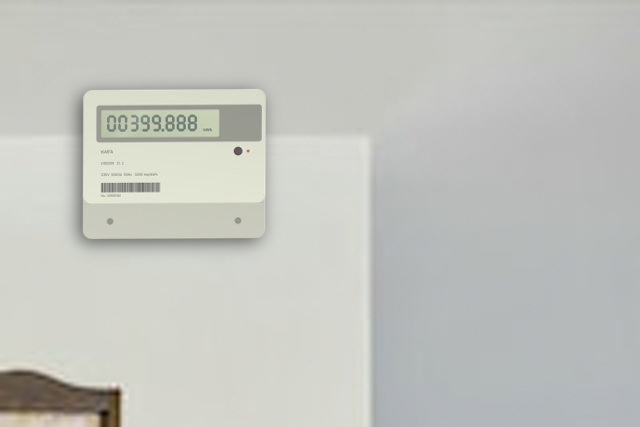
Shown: 399.888 kWh
